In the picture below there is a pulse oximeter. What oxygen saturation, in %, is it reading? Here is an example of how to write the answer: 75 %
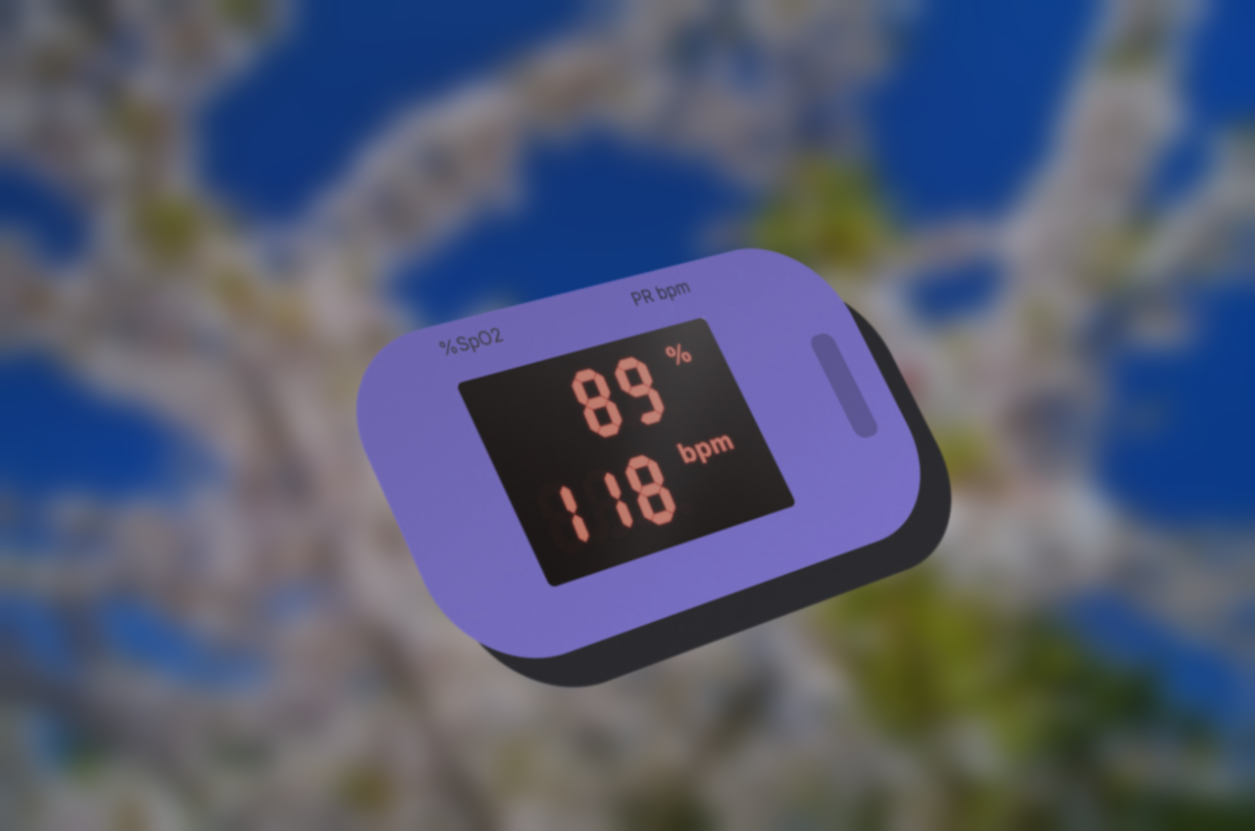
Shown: 89 %
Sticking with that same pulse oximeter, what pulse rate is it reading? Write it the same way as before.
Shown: 118 bpm
